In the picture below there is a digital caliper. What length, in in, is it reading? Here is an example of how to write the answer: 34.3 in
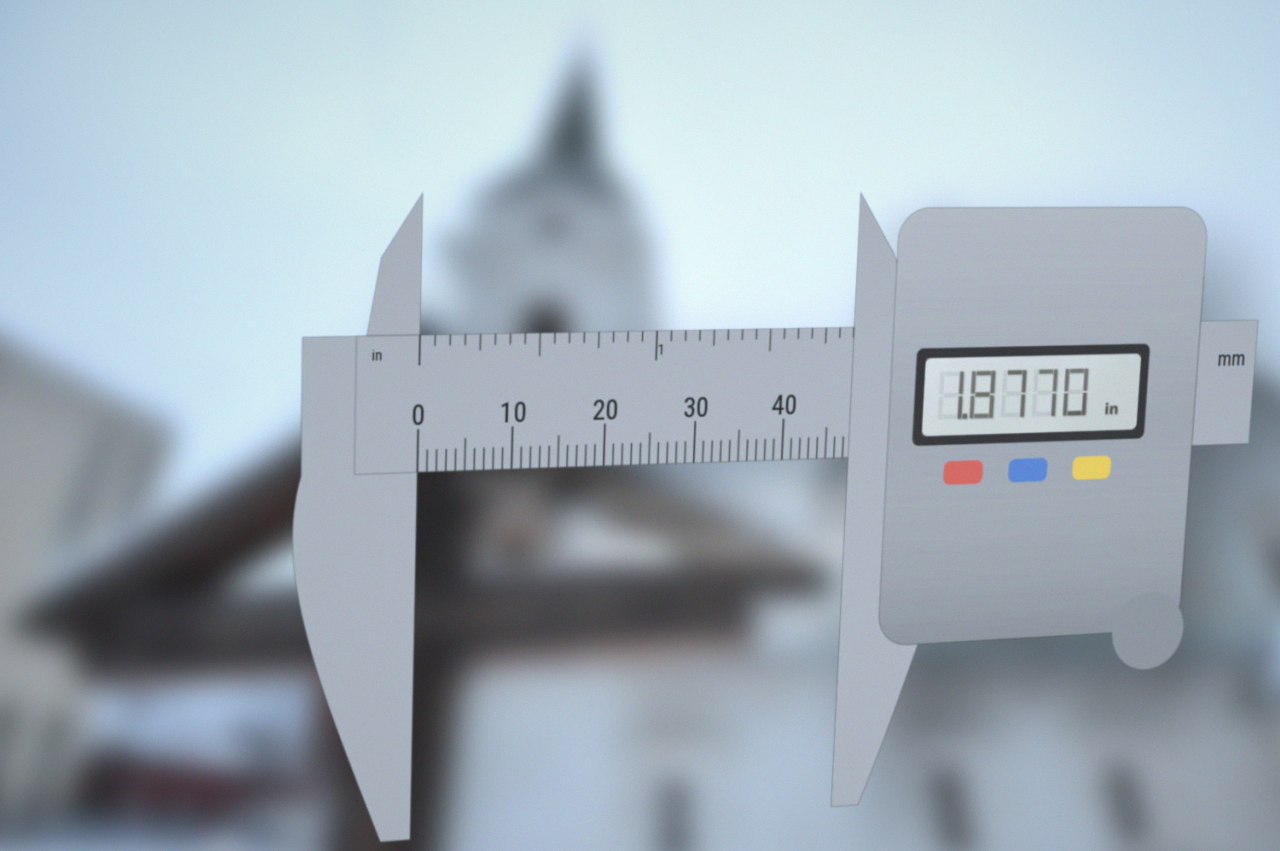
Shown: 1.8770 in
